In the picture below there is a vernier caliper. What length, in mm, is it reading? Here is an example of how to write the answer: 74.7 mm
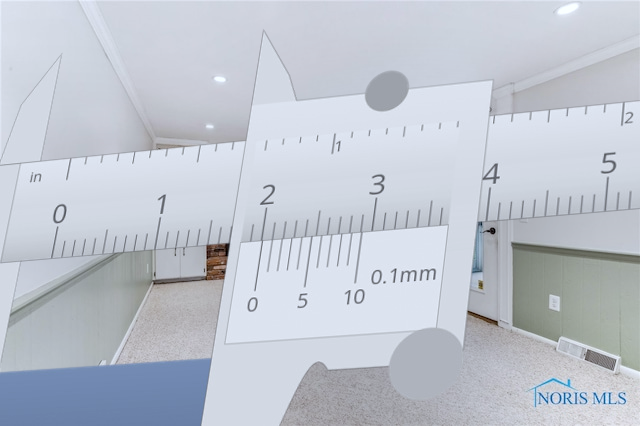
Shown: 20.1 mm
